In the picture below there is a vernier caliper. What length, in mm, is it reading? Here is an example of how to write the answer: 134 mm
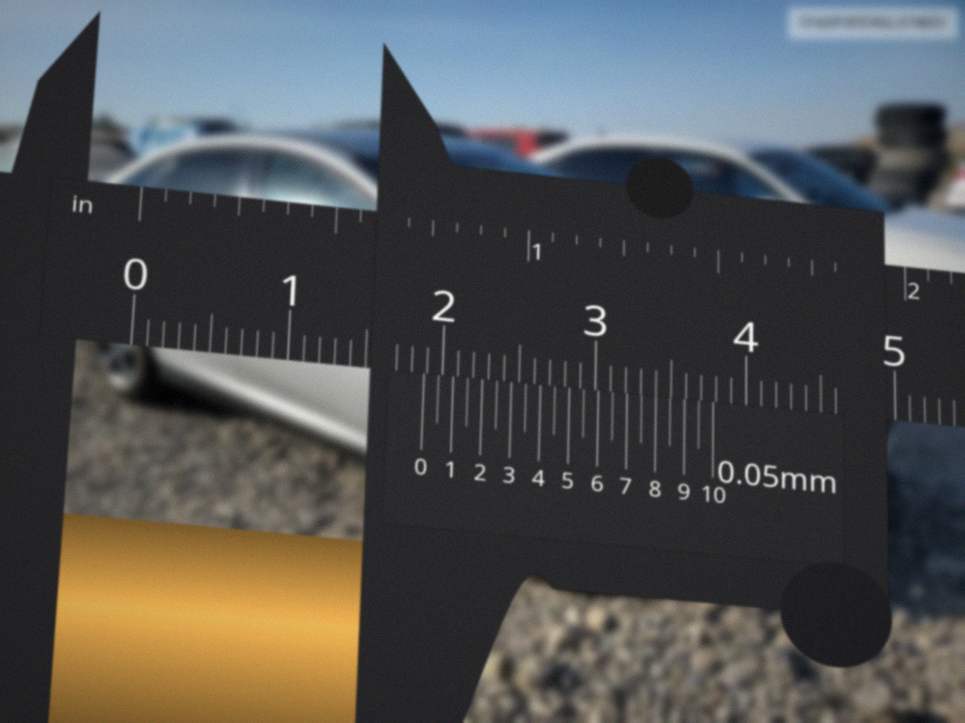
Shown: 18.8 mm
